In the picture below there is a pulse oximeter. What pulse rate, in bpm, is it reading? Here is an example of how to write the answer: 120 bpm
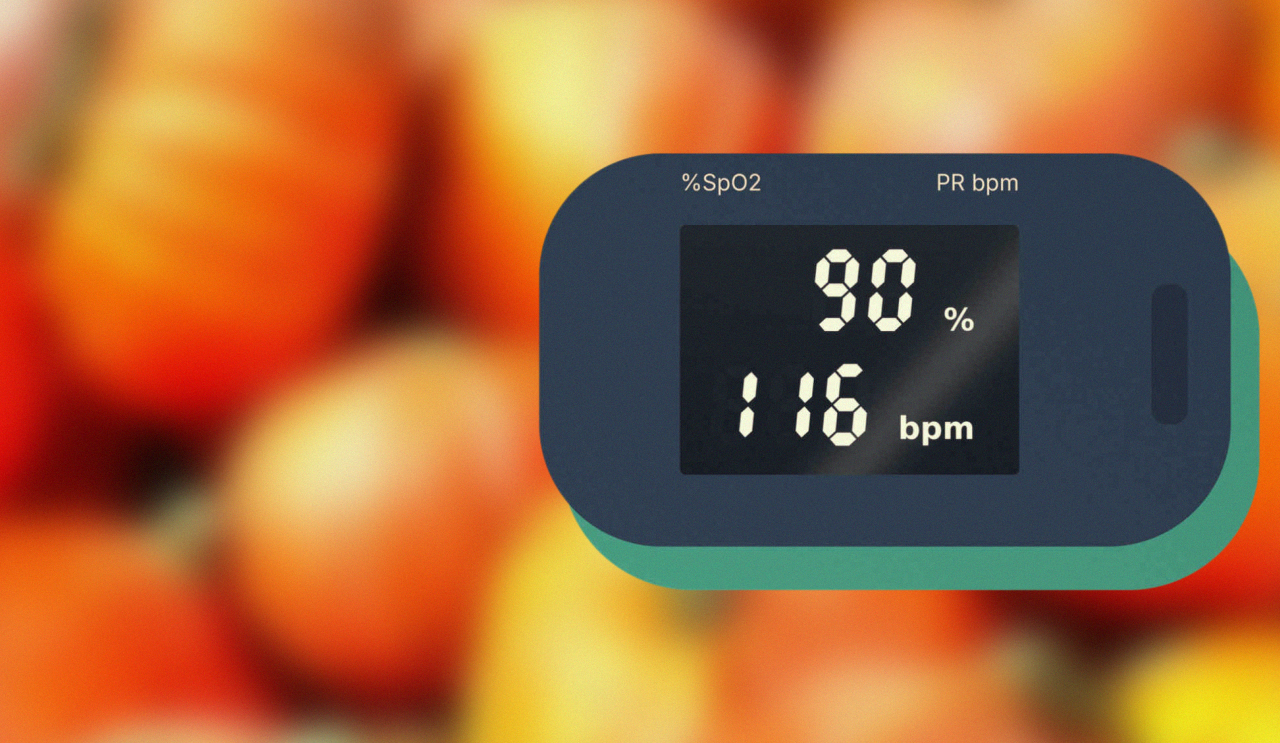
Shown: 116 bpm
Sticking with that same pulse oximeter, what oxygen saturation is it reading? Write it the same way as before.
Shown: 90 %
